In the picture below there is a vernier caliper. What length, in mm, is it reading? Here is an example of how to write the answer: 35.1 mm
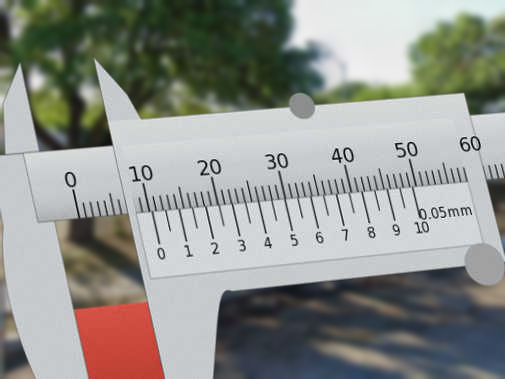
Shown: 10.4 mm
